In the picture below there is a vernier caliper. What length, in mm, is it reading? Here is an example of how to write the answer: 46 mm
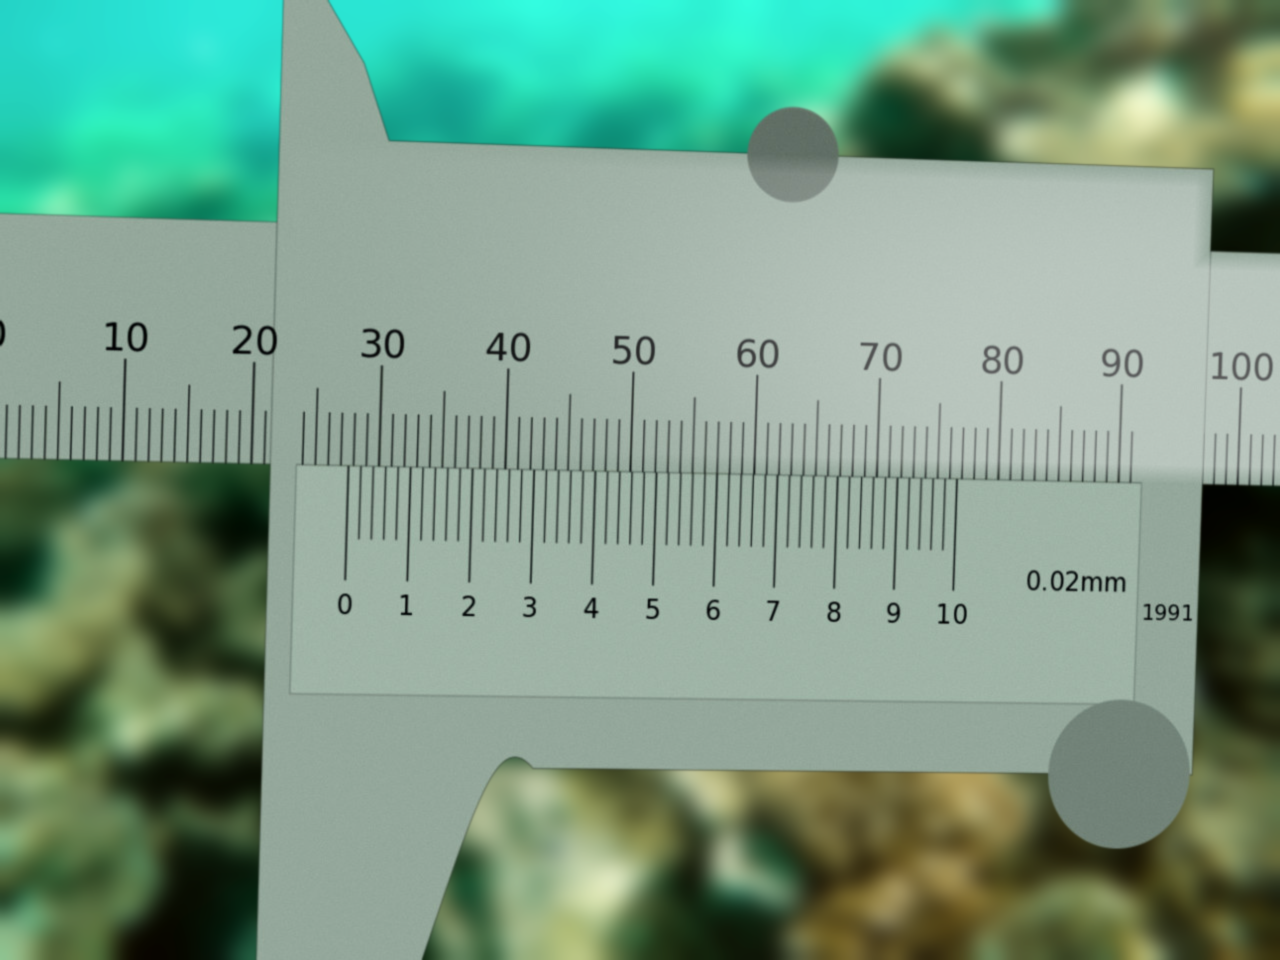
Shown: 27.6 mm
